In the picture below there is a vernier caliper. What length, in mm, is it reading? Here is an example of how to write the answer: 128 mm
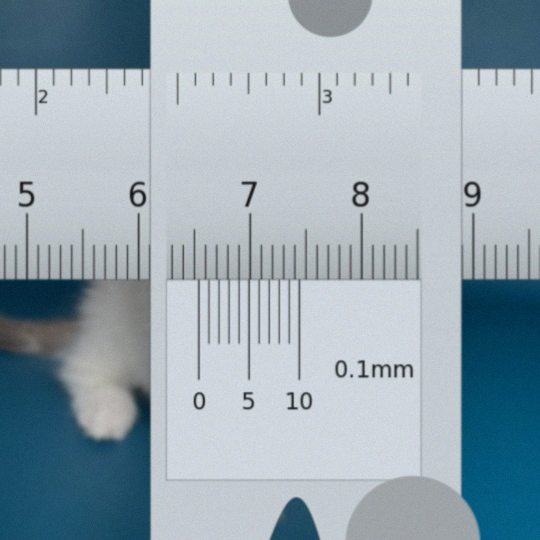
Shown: 65.4 mm
